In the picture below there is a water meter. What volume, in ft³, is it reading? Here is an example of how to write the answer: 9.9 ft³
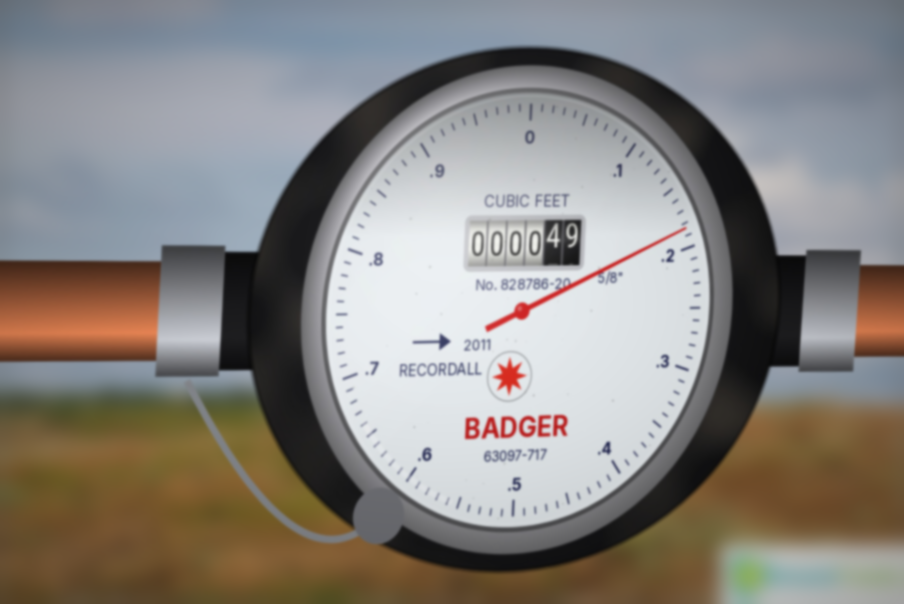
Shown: 49.18 ft³
